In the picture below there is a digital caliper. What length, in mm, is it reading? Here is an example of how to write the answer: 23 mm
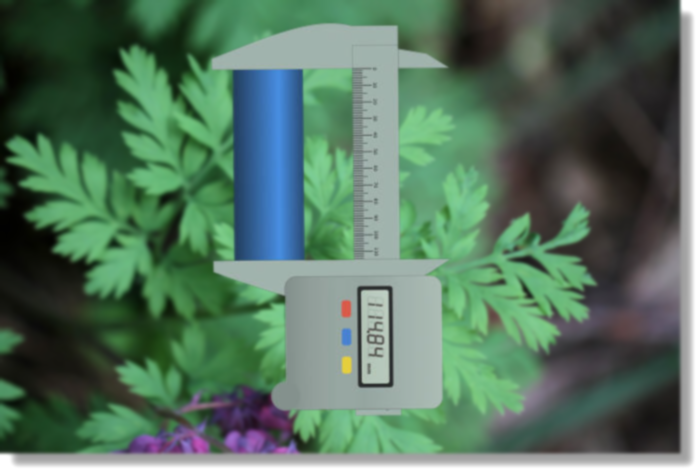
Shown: 114.84 mm
